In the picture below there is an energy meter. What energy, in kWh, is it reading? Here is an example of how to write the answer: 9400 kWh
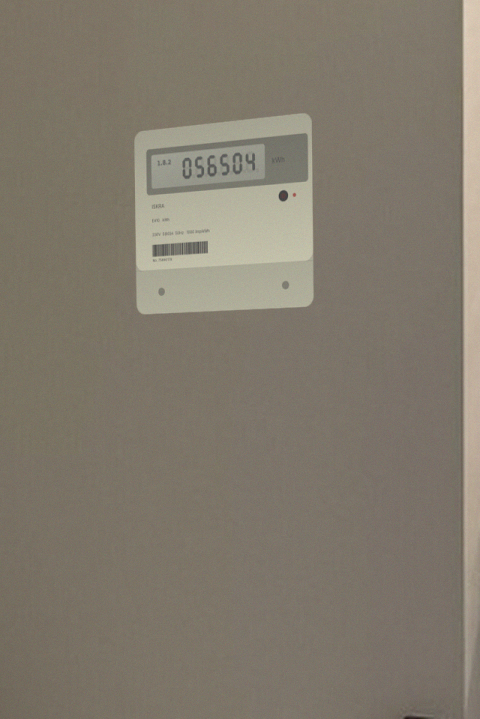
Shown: 56504 kWh
